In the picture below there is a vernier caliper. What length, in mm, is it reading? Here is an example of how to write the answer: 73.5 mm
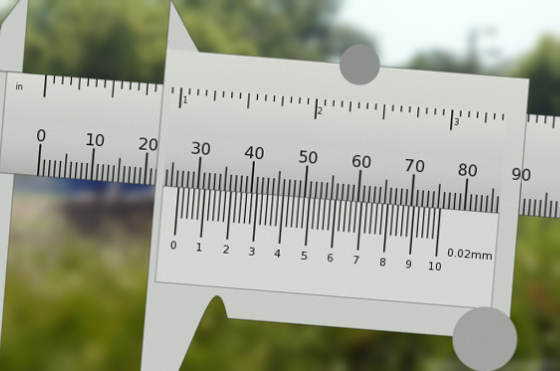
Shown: 26.4 mm
